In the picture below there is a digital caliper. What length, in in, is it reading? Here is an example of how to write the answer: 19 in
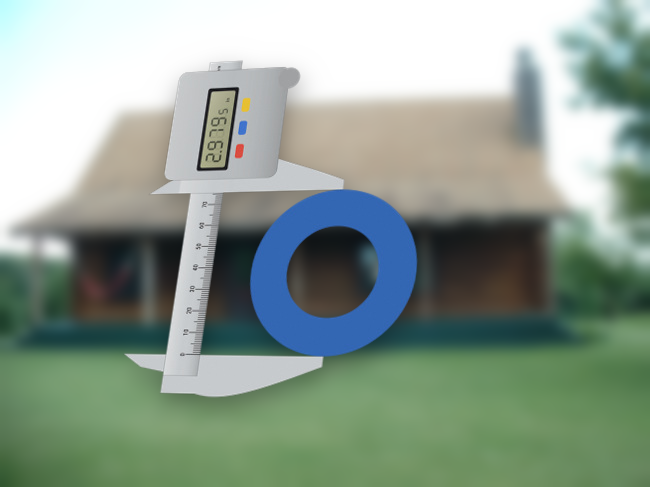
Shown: 2.9795 in
